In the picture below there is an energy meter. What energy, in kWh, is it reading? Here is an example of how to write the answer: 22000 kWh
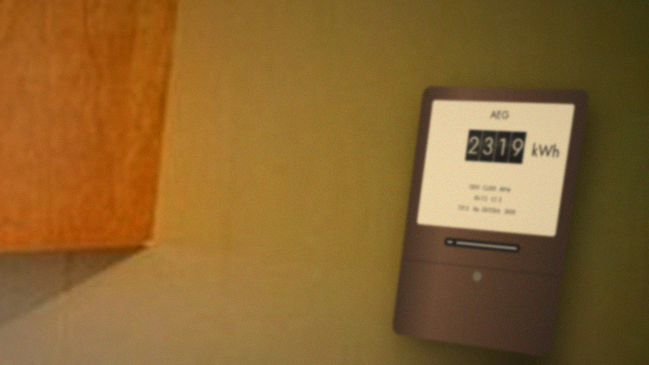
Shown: 2319 kWh
